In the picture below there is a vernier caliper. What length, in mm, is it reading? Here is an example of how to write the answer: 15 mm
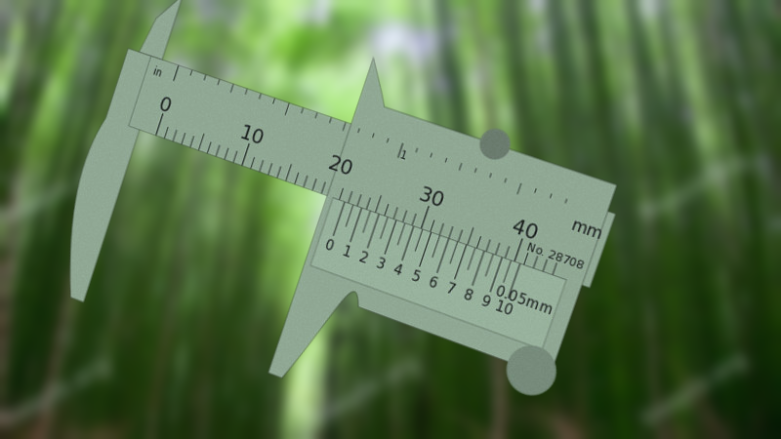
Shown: 21.6 mm
